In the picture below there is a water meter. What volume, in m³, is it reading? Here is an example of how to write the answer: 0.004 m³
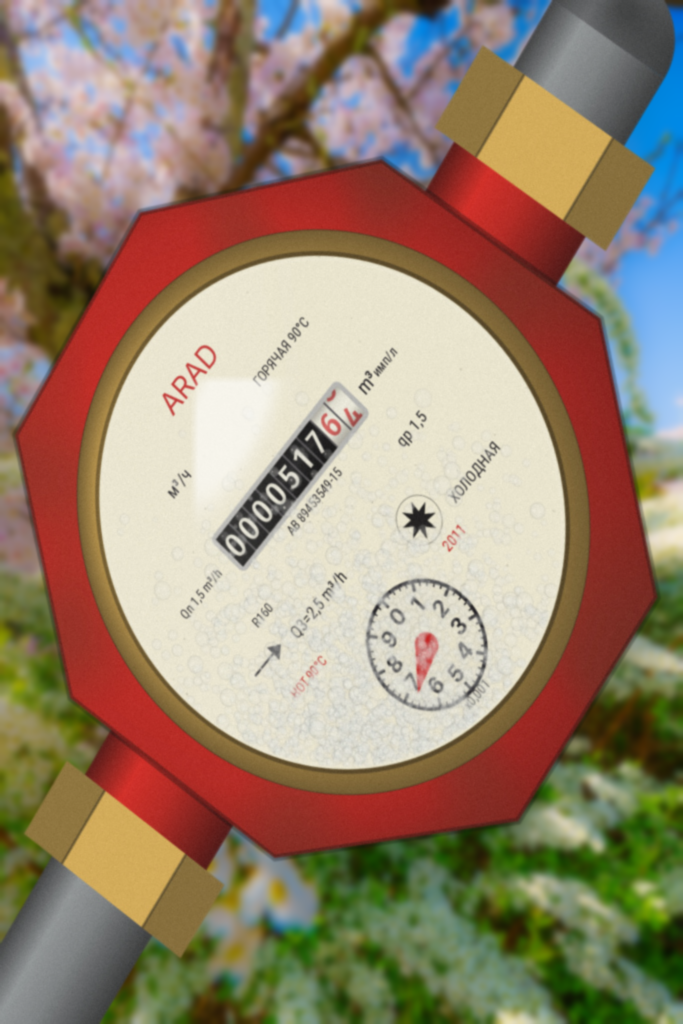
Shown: 517.636 m³
